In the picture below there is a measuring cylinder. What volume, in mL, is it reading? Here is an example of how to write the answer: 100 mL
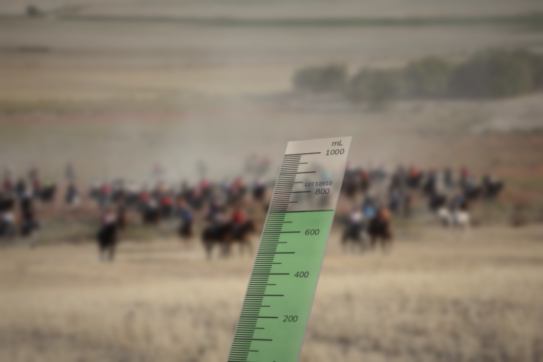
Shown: 700 mL
